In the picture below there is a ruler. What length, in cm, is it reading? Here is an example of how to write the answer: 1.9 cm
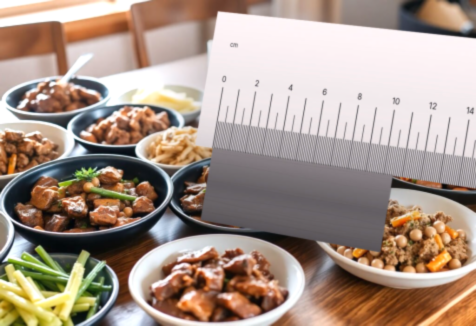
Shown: 10.5 cm
